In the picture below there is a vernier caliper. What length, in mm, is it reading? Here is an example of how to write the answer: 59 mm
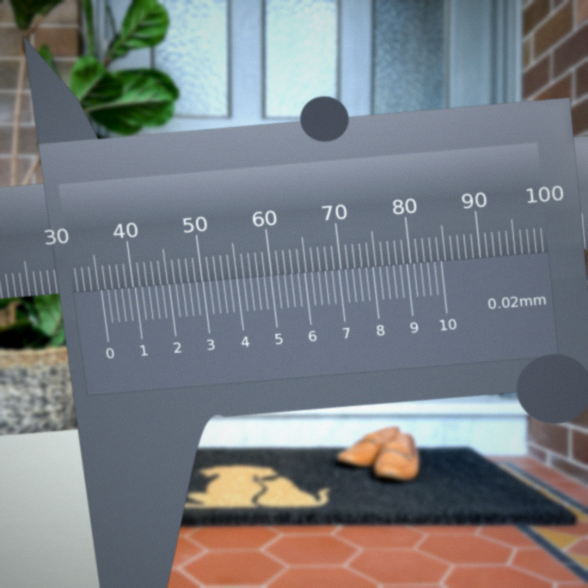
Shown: 35.4 mm
